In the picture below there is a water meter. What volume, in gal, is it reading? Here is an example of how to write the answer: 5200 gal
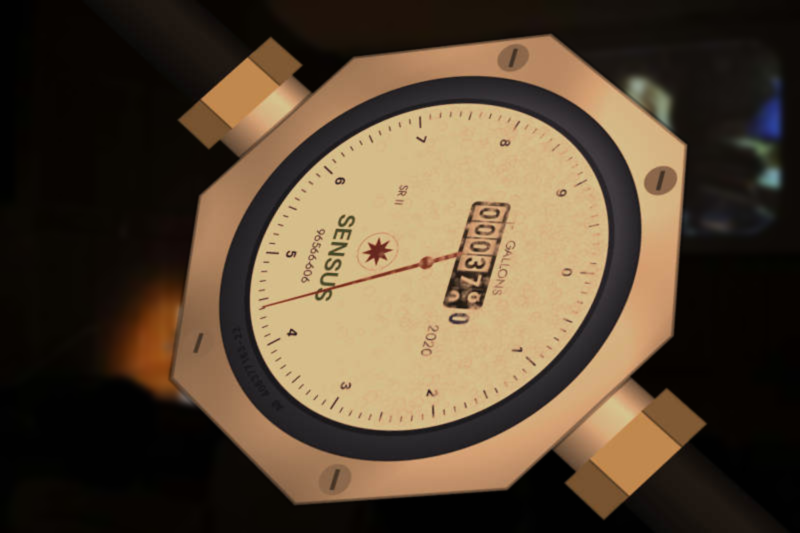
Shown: 3784.4 gal
